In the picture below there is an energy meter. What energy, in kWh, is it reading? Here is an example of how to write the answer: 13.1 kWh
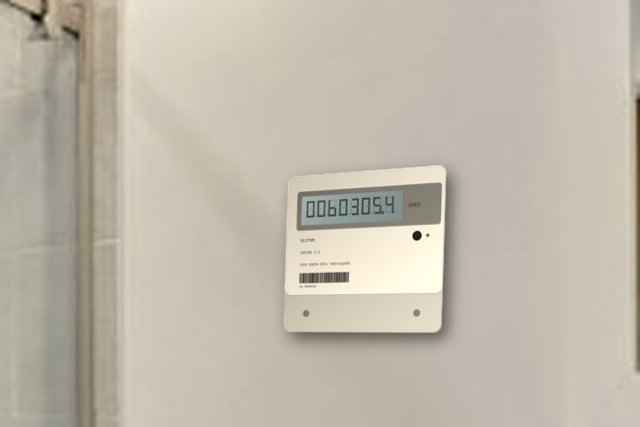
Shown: 60305.4 kWh
